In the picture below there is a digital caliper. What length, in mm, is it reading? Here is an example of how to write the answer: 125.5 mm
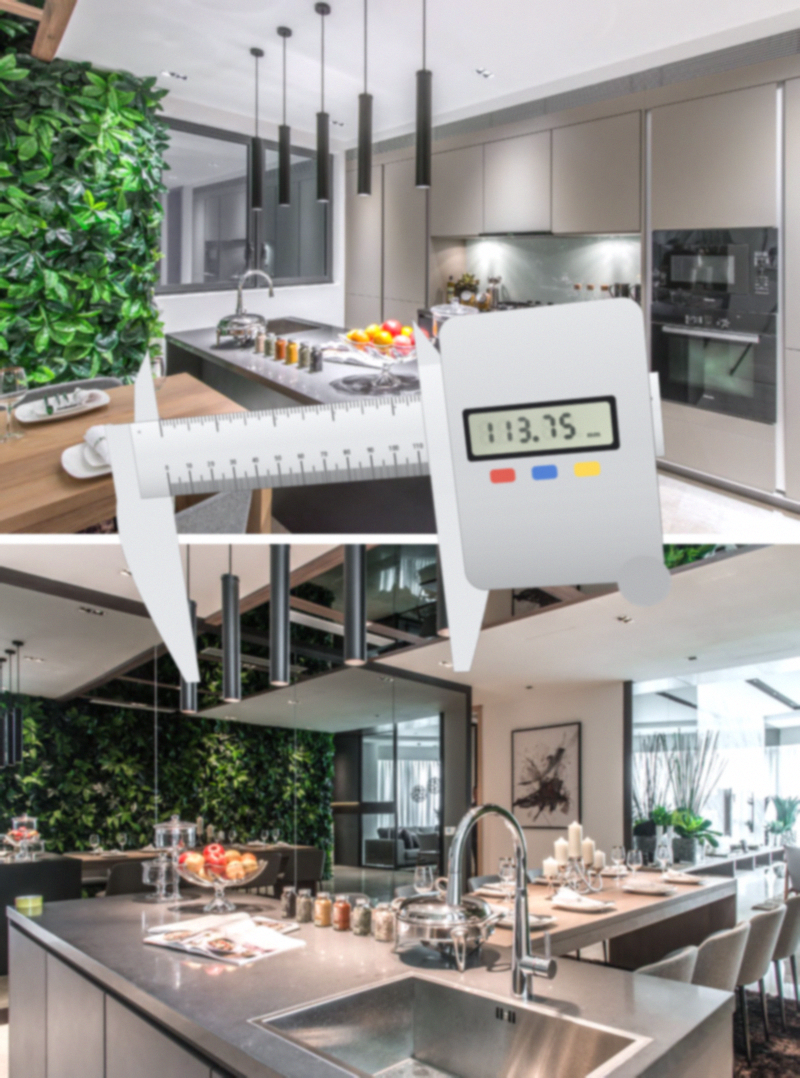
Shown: 113.75 mm
